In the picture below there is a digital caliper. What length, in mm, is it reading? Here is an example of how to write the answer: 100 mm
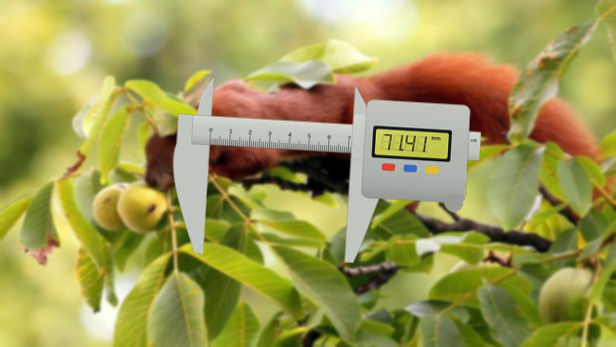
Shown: 71.41 mm
